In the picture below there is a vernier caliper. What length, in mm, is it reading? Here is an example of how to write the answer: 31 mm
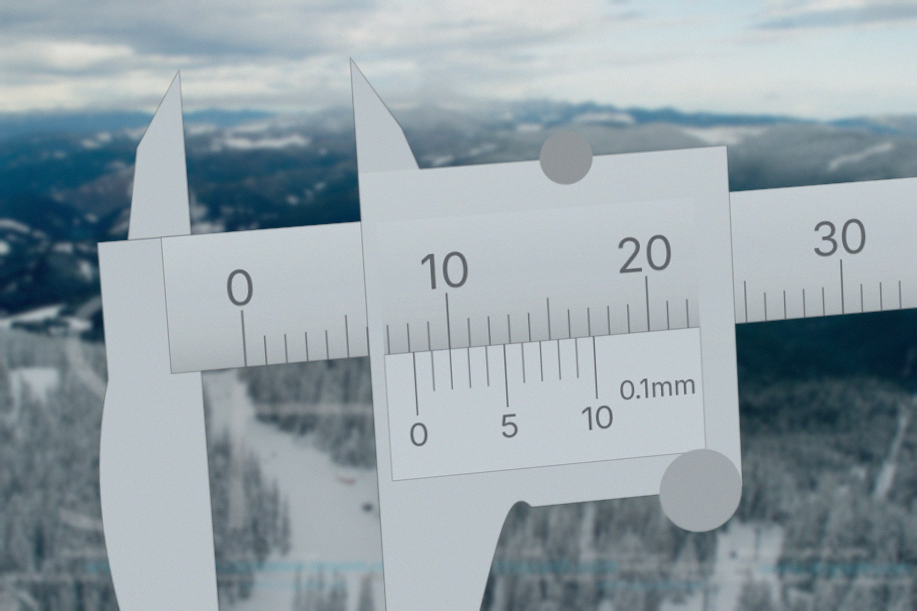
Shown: 8.2 mm
